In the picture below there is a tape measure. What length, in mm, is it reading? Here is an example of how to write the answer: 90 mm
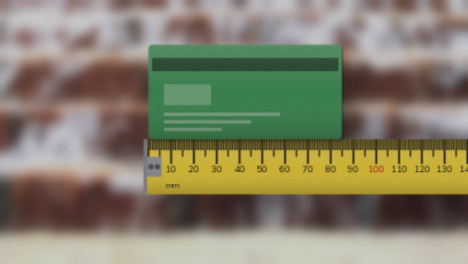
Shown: 85 mm
